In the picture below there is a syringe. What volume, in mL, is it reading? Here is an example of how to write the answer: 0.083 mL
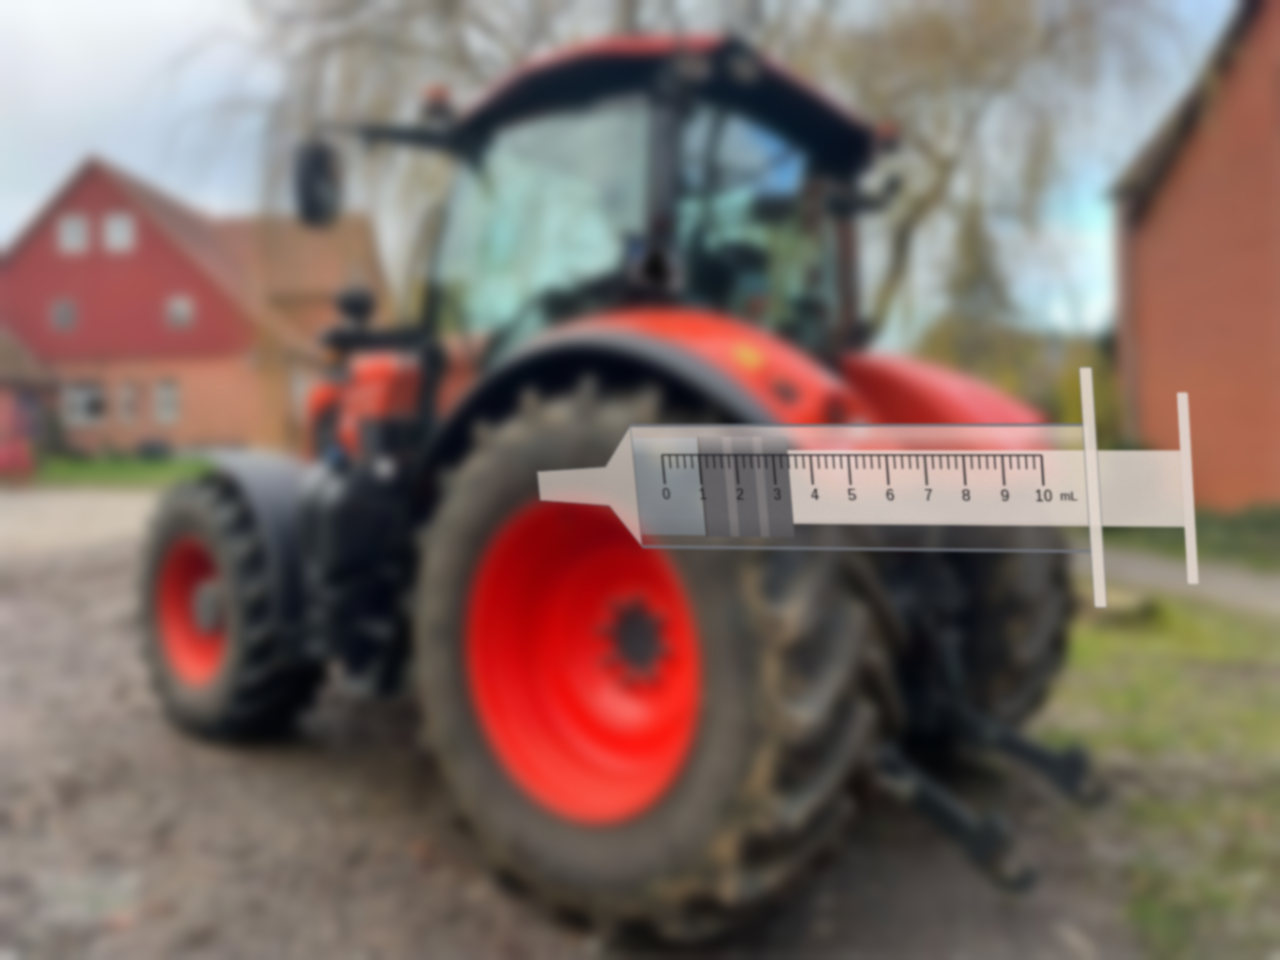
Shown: 1 mL
